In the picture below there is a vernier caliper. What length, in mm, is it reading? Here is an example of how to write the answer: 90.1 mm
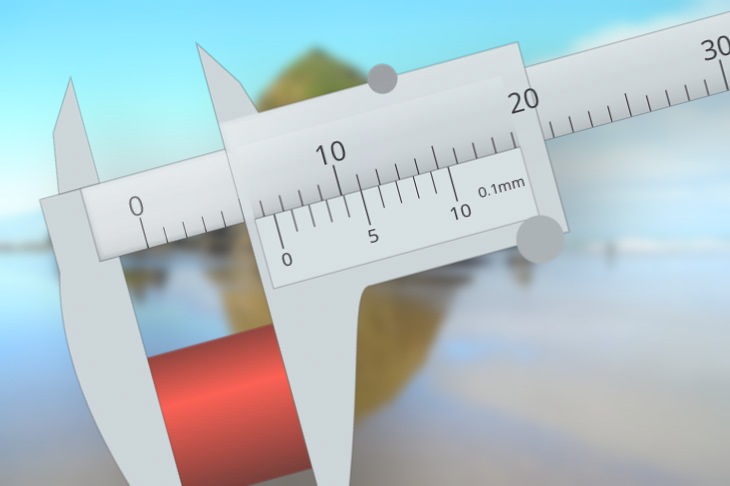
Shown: 6.5 mm
